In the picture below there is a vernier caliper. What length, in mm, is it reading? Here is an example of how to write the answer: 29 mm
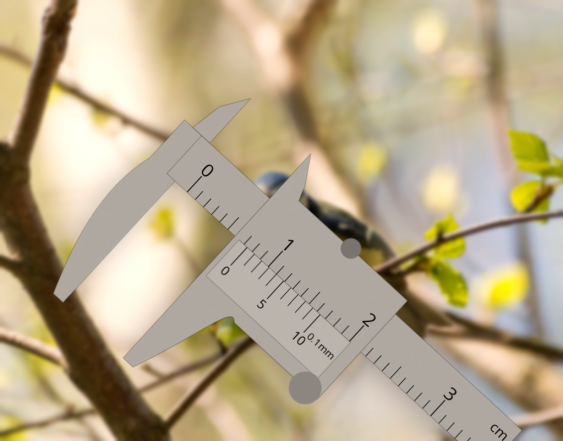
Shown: 7.4 mm
